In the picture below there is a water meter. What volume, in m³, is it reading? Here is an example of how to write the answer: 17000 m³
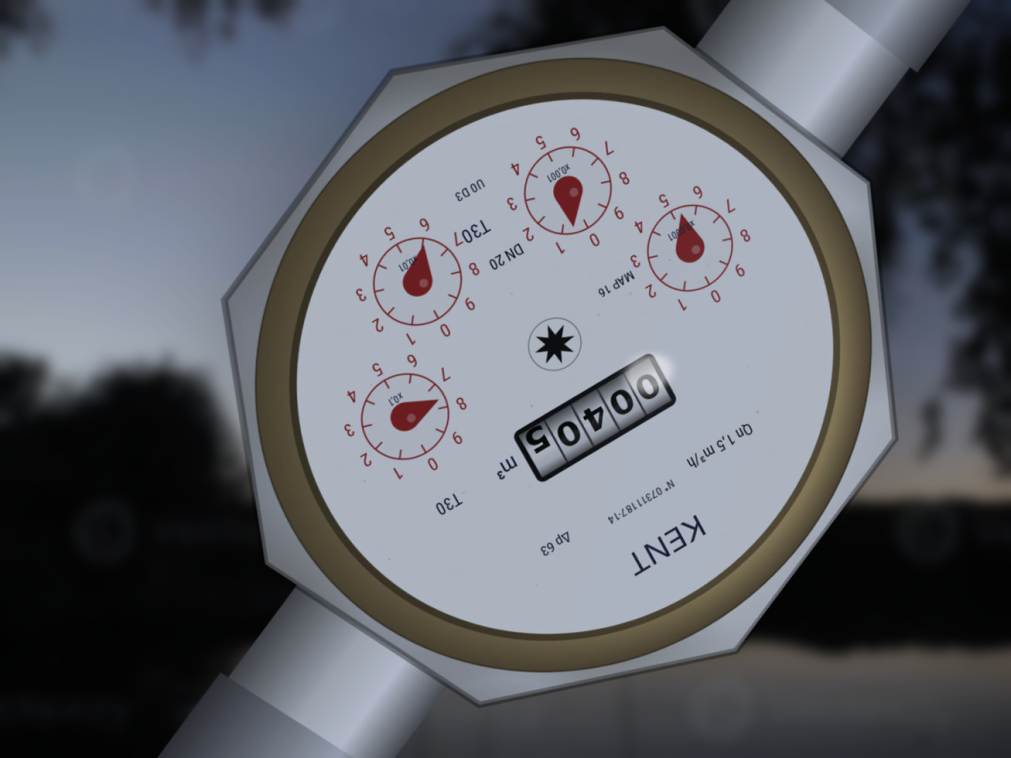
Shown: 404.7605 m³
